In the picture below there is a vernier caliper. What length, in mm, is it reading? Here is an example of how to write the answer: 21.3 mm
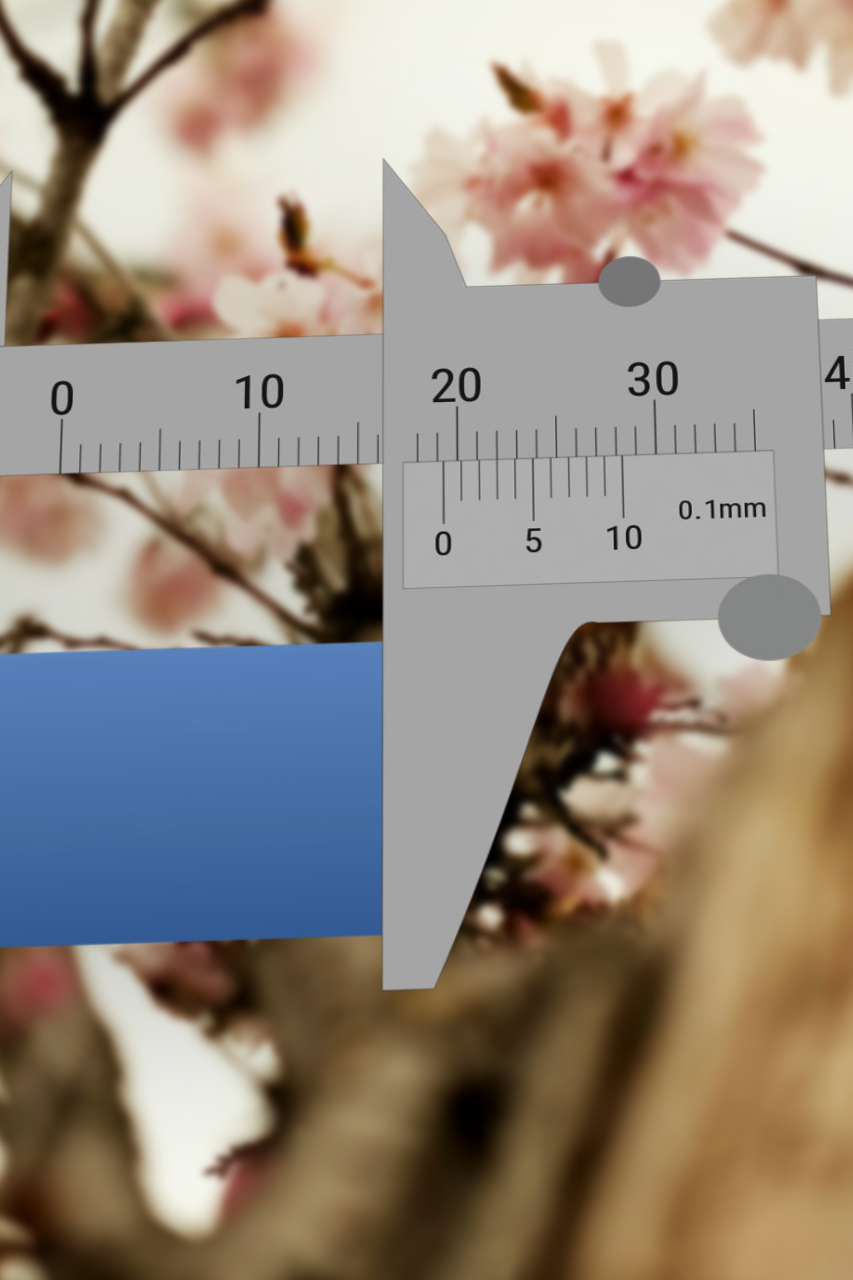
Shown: 19.3 mm
